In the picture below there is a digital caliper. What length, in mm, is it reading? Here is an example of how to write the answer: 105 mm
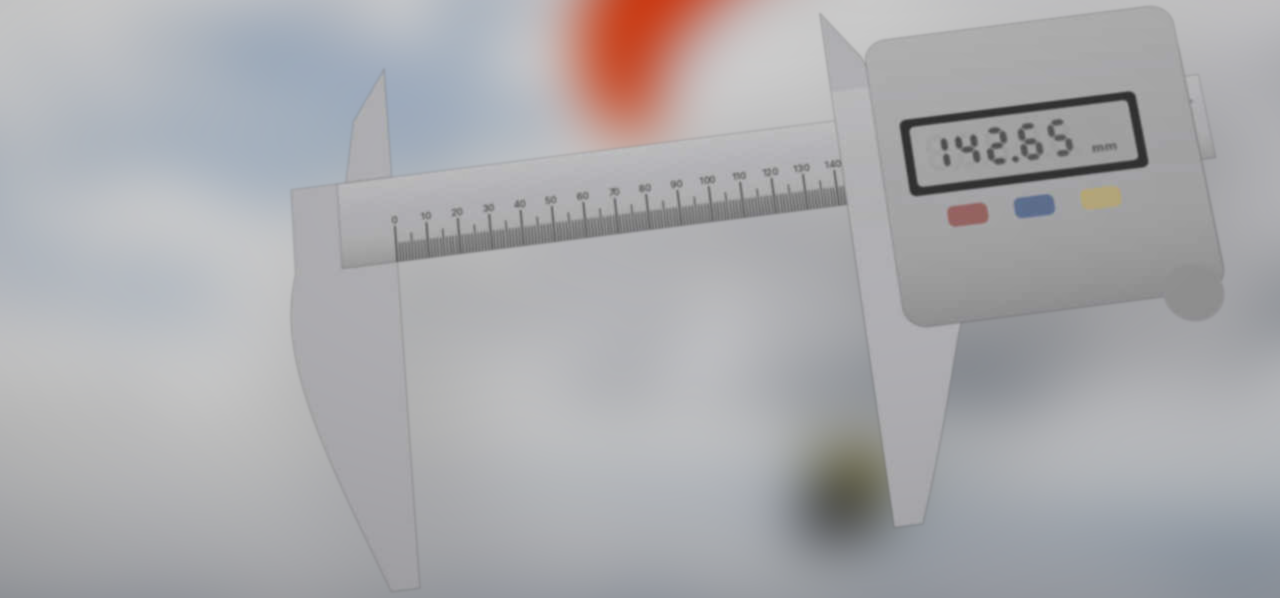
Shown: 142.65 mm
